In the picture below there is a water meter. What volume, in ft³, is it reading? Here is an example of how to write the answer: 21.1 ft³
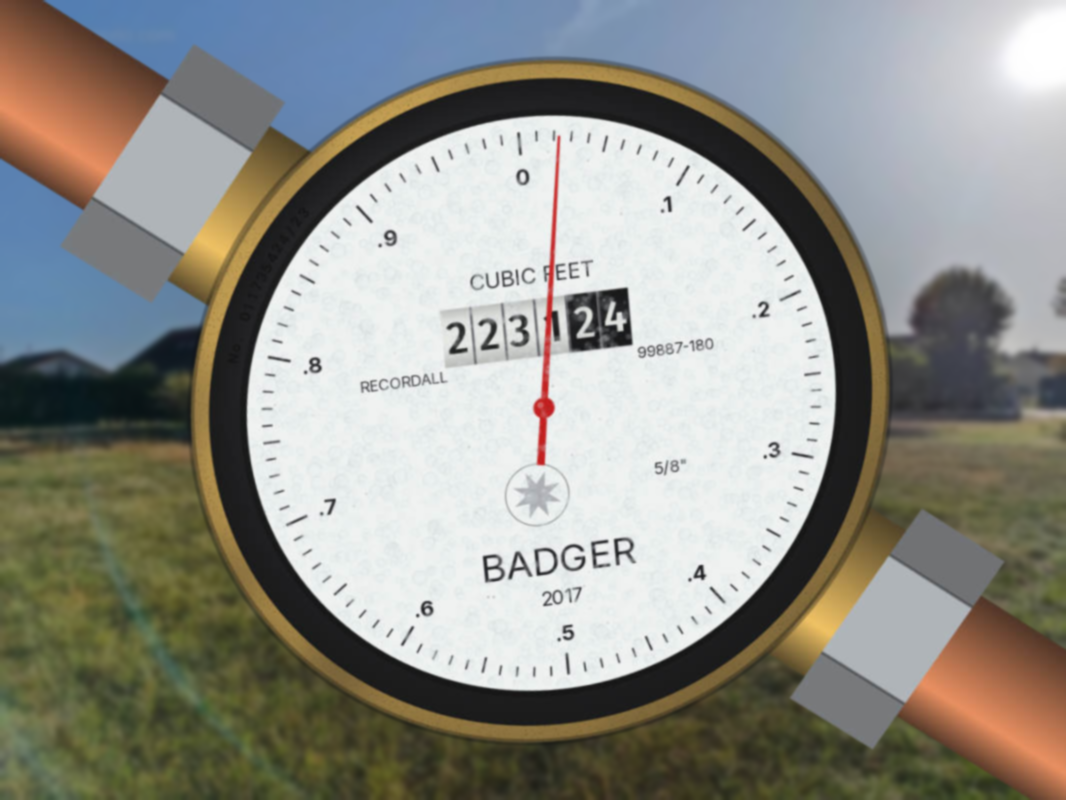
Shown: 223124.02 ft³
